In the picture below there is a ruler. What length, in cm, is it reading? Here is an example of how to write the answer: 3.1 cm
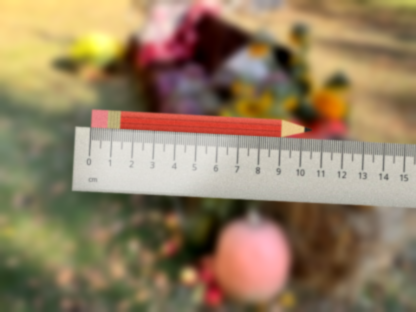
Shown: 10.5 cm
